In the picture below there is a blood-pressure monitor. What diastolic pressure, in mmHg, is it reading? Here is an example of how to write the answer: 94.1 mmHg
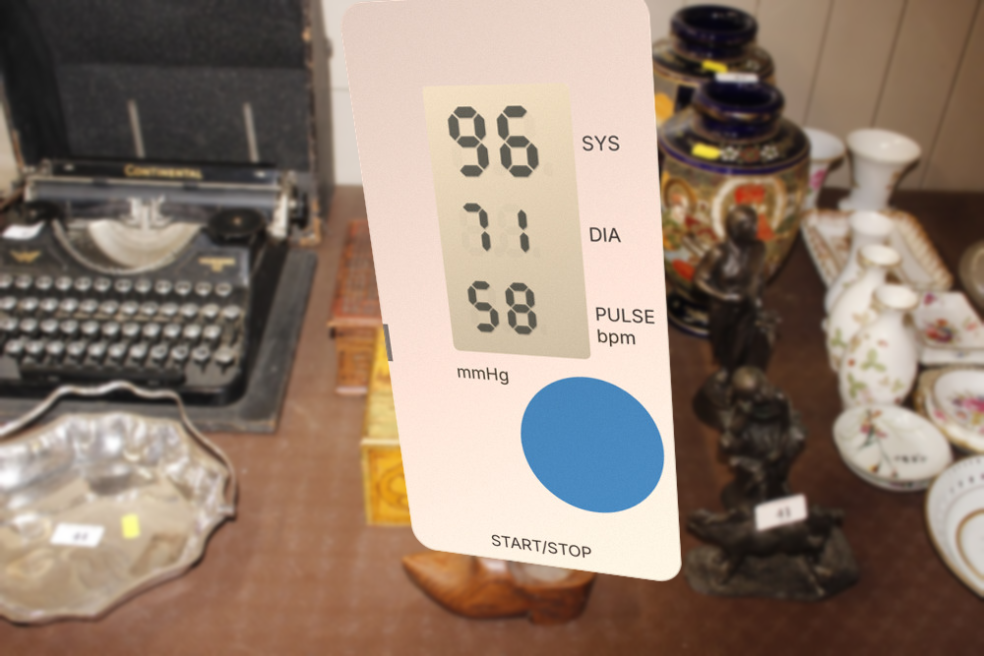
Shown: 71 mmHg
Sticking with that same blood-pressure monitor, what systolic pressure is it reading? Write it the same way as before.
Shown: 96 mmHg
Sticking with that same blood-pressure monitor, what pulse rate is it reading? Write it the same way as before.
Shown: 58 bpm
